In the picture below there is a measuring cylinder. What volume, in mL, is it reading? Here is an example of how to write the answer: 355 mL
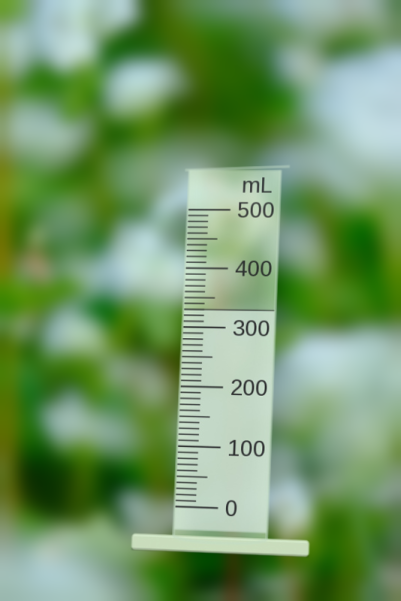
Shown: 330 mL
